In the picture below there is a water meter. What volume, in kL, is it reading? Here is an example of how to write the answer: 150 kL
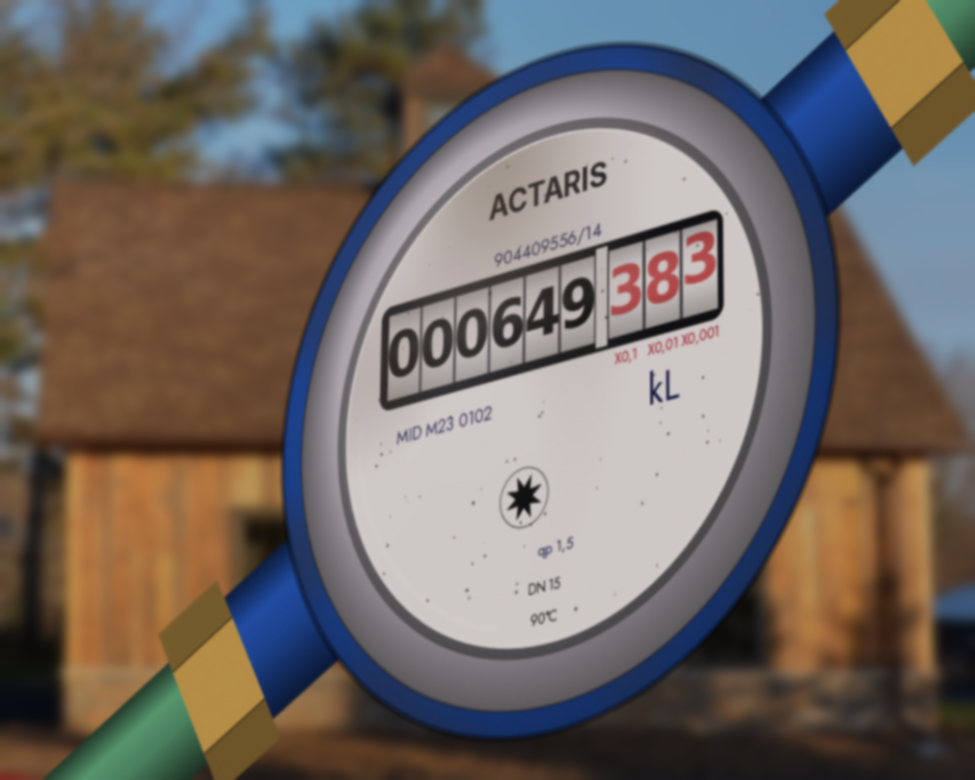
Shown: 649.383 kL
